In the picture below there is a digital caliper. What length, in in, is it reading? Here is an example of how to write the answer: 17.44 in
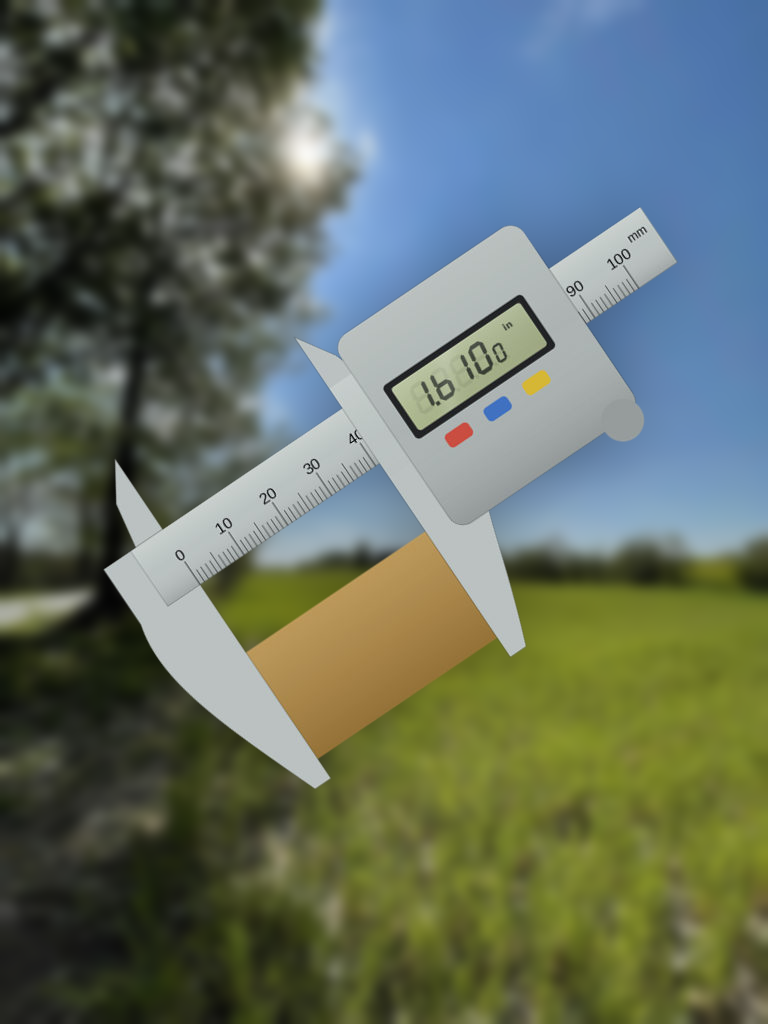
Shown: 1.6100 in
